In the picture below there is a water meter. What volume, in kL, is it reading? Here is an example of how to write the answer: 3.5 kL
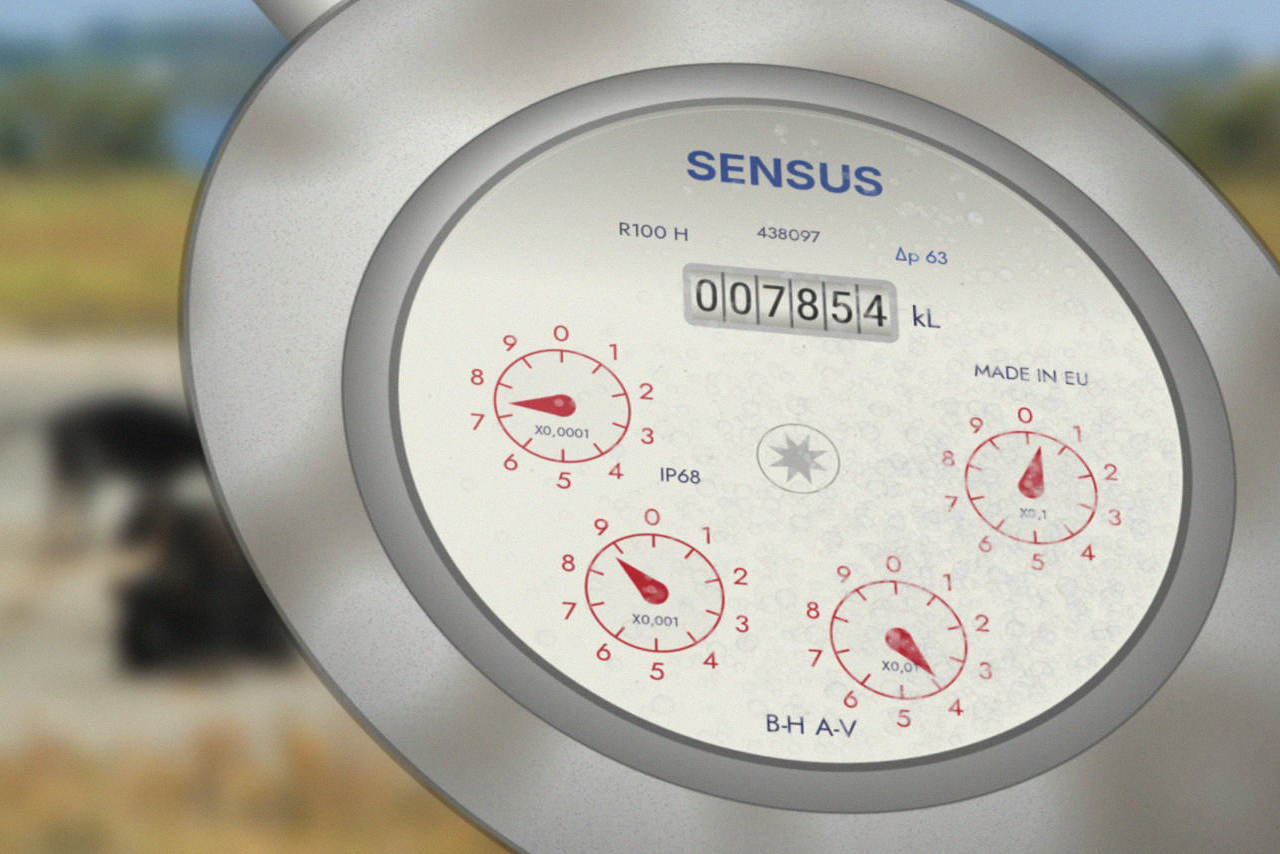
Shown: 7854.0387 kL
